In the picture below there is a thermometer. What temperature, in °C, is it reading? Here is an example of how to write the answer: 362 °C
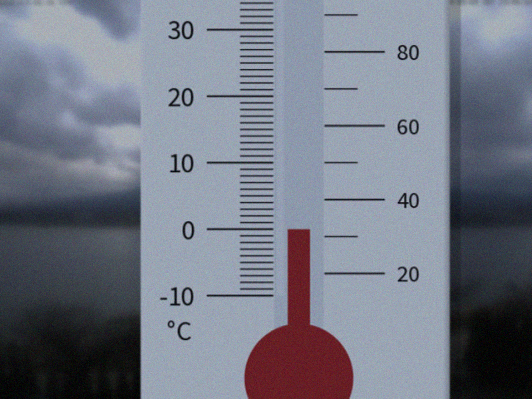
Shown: 0 °C
